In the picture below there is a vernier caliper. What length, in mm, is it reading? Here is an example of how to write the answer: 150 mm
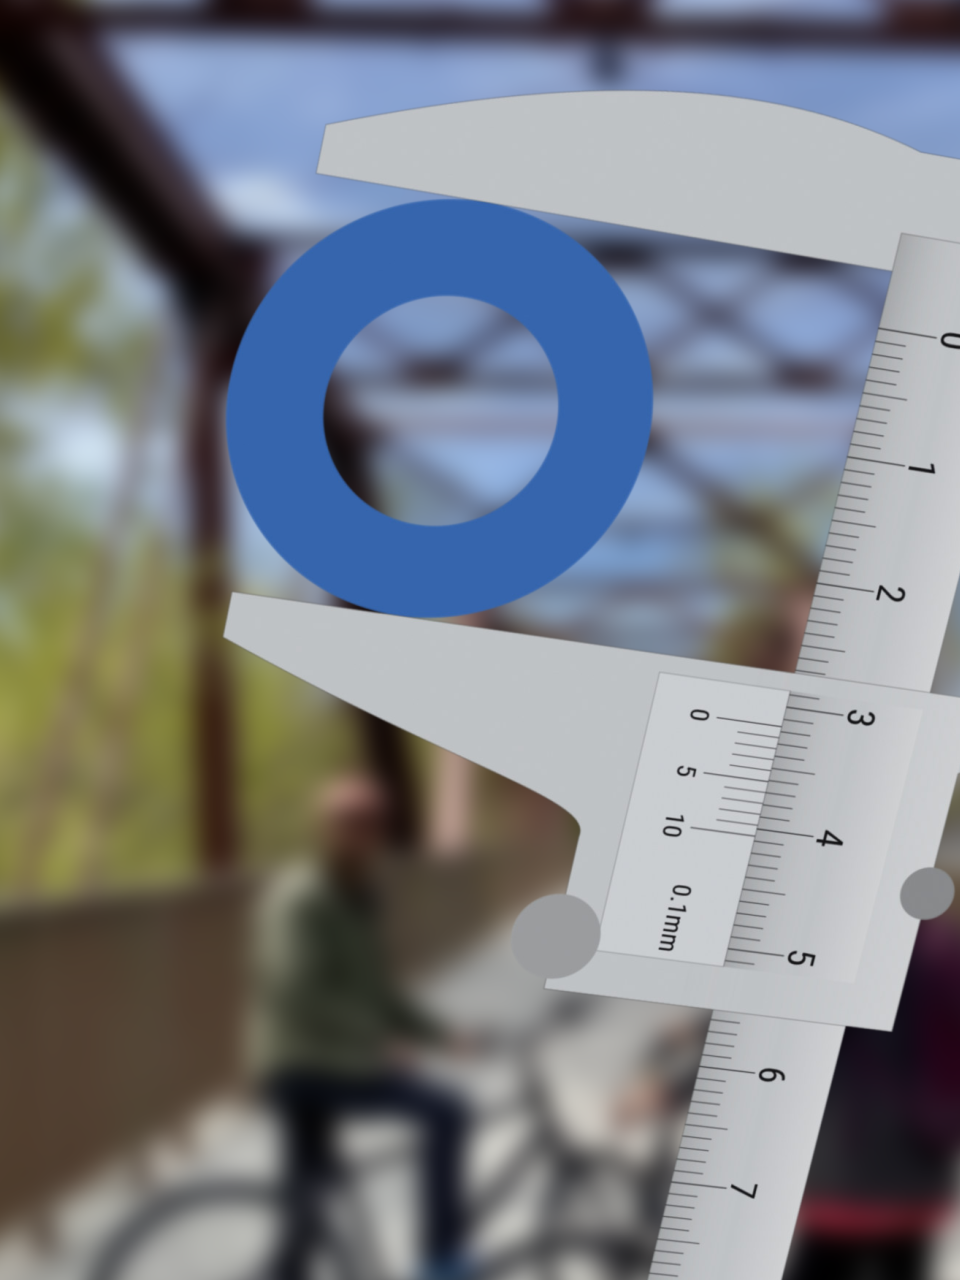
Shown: 31.6 mm
